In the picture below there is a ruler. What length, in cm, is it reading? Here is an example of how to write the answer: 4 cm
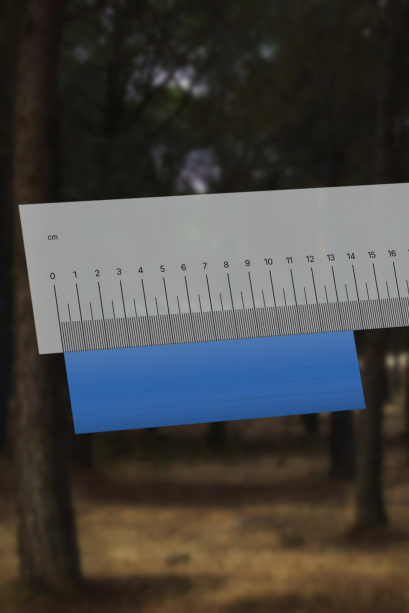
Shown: 13.5 cm
